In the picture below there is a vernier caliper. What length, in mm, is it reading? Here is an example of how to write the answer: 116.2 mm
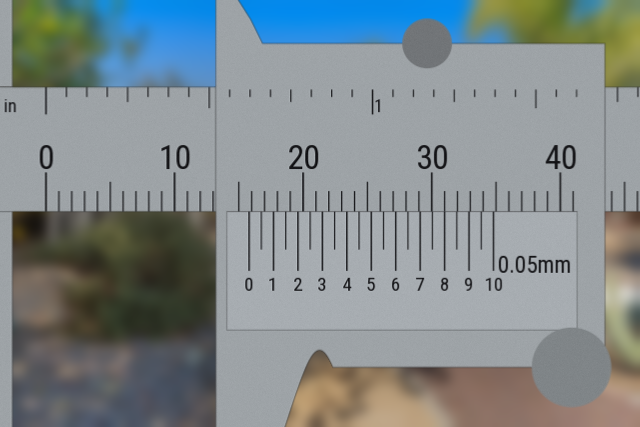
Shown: 15.8 mm
